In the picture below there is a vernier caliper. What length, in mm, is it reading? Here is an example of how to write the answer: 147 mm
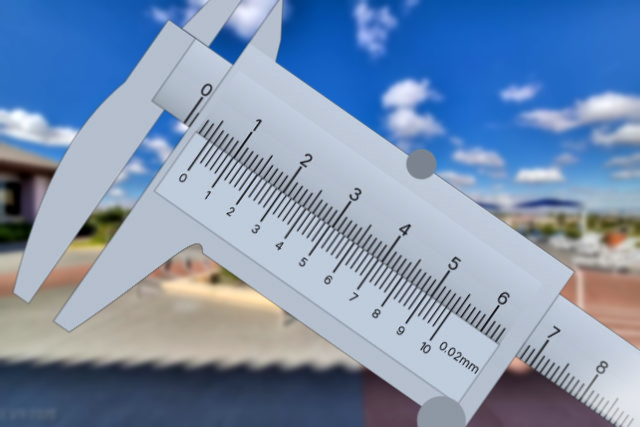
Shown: 5.0 mm
